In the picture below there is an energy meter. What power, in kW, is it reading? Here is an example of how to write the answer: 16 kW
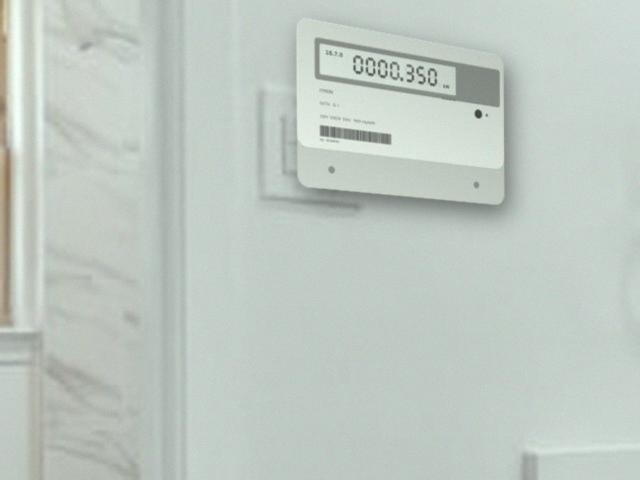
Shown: 0.350 kW
